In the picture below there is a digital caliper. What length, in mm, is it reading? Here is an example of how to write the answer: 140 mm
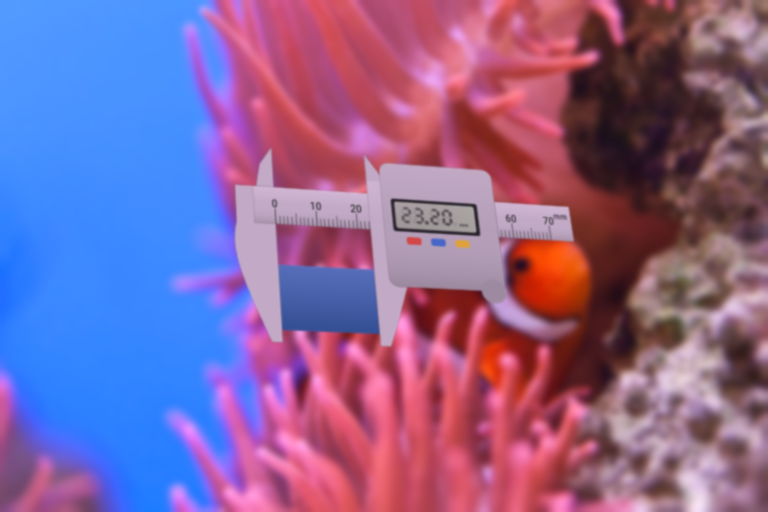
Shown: 23.20 mm
